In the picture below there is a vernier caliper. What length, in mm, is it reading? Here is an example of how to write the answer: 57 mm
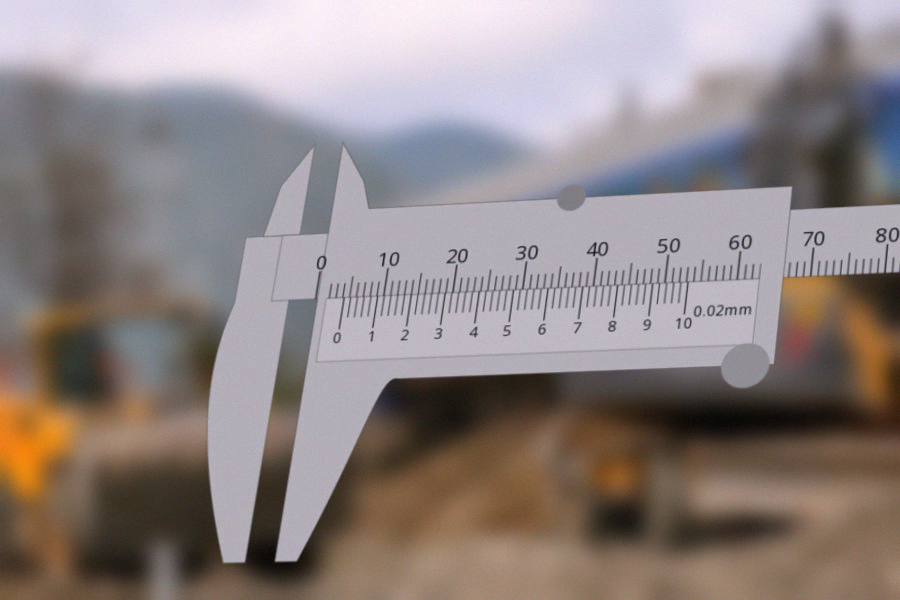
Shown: 4.2 mm
